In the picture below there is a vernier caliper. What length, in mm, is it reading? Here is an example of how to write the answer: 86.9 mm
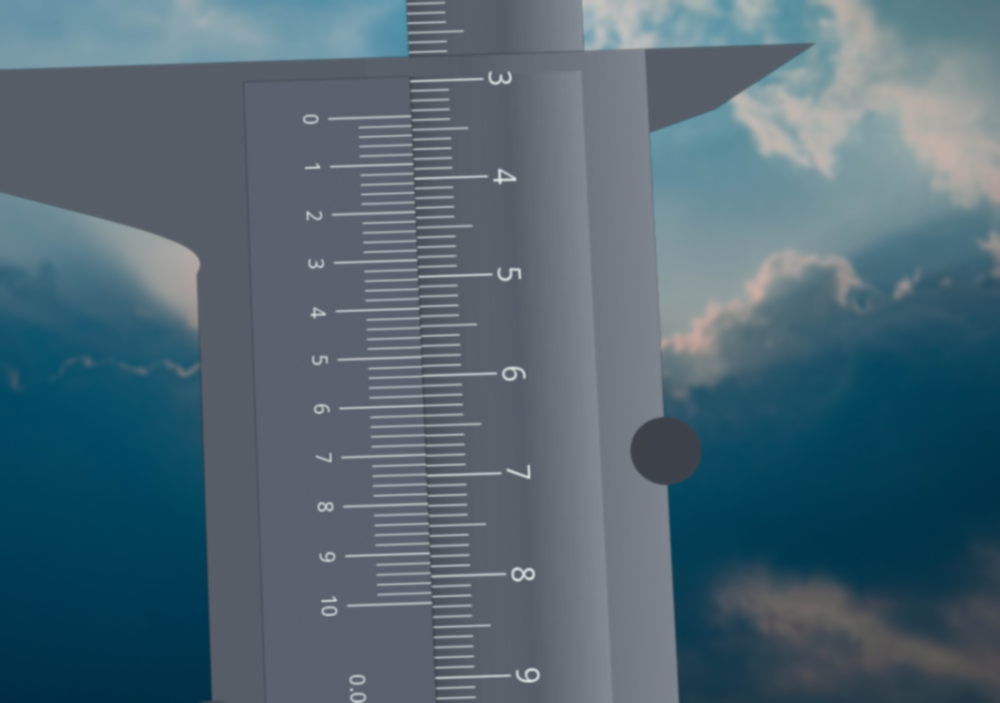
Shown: 33.6 mm
